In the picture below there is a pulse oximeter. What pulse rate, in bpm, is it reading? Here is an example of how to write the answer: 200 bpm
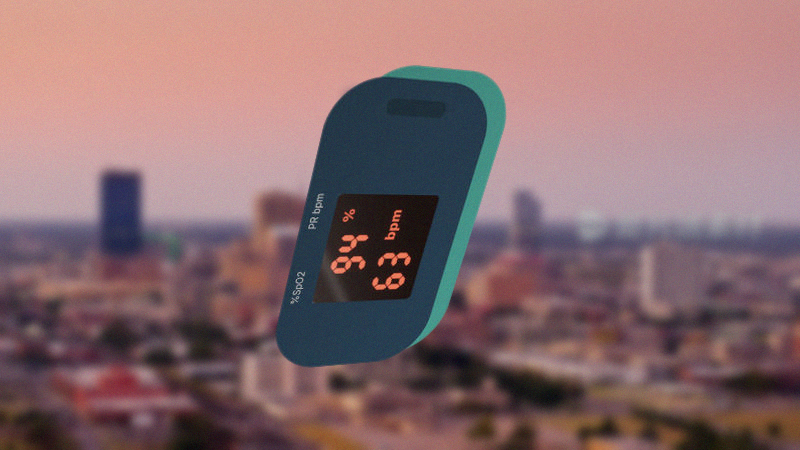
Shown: 63 bpm
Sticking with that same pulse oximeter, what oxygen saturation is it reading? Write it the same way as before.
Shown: 94 %
